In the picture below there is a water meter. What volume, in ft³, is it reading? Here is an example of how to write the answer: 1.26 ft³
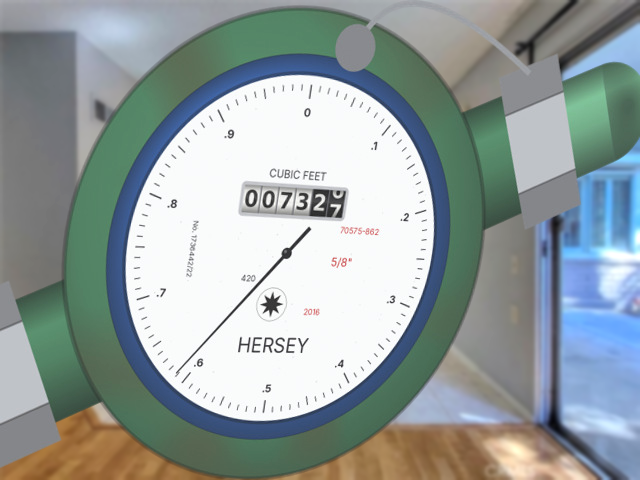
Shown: 7326.61 ft³
